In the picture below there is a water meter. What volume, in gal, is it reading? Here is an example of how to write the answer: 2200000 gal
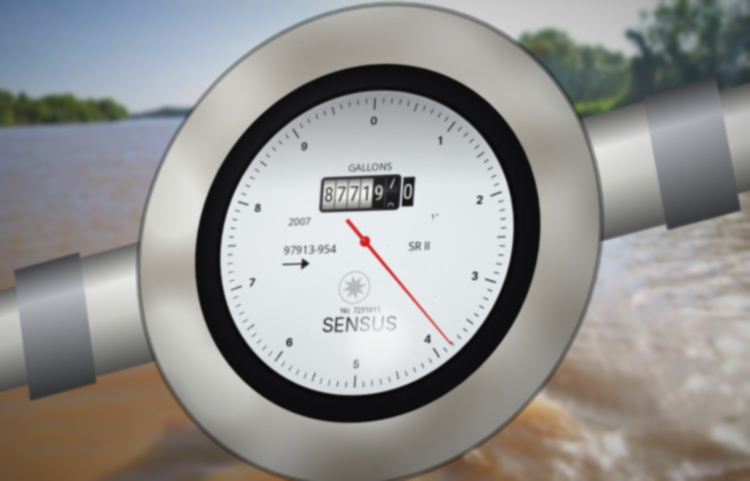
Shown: 8771973.8 gal
